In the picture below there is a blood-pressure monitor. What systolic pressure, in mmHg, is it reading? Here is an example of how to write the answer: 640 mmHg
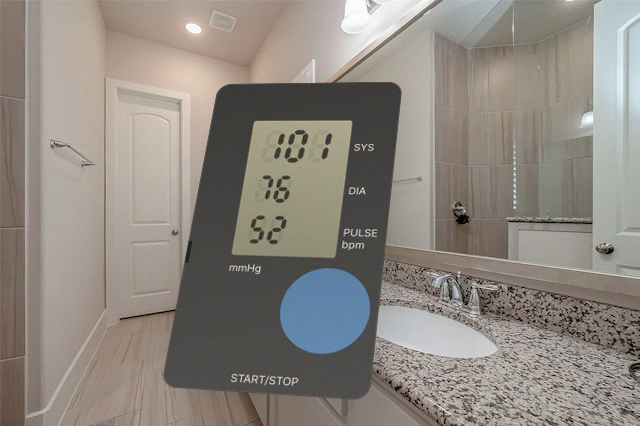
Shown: 101 mmHg
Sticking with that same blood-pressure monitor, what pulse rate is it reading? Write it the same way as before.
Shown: 52 bpm
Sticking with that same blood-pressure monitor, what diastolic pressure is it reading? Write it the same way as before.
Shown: 76 mmHg
